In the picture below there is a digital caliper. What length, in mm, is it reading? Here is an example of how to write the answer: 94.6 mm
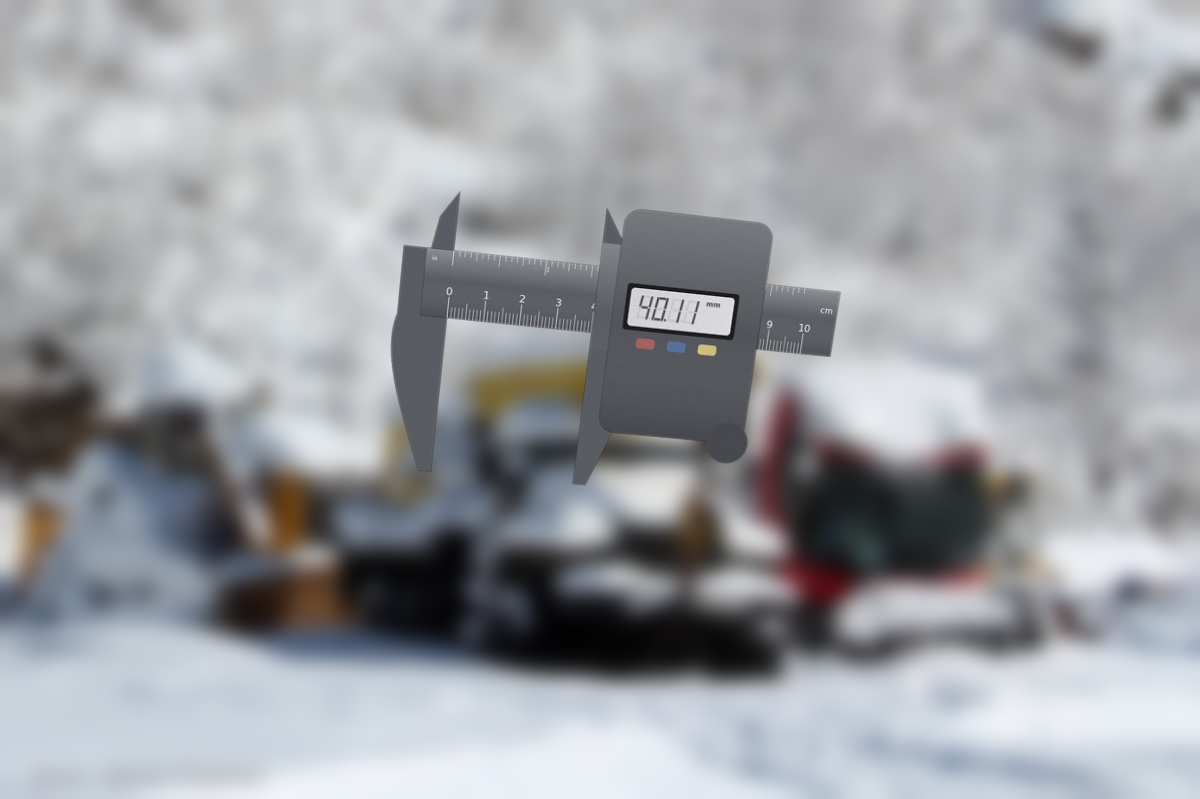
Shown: 40.11 mm
